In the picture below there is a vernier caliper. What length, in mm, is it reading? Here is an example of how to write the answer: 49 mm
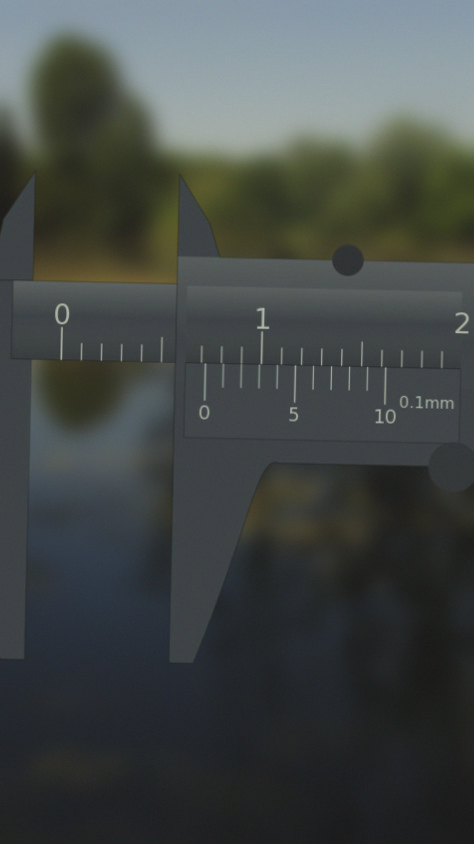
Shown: 7.2 mm
